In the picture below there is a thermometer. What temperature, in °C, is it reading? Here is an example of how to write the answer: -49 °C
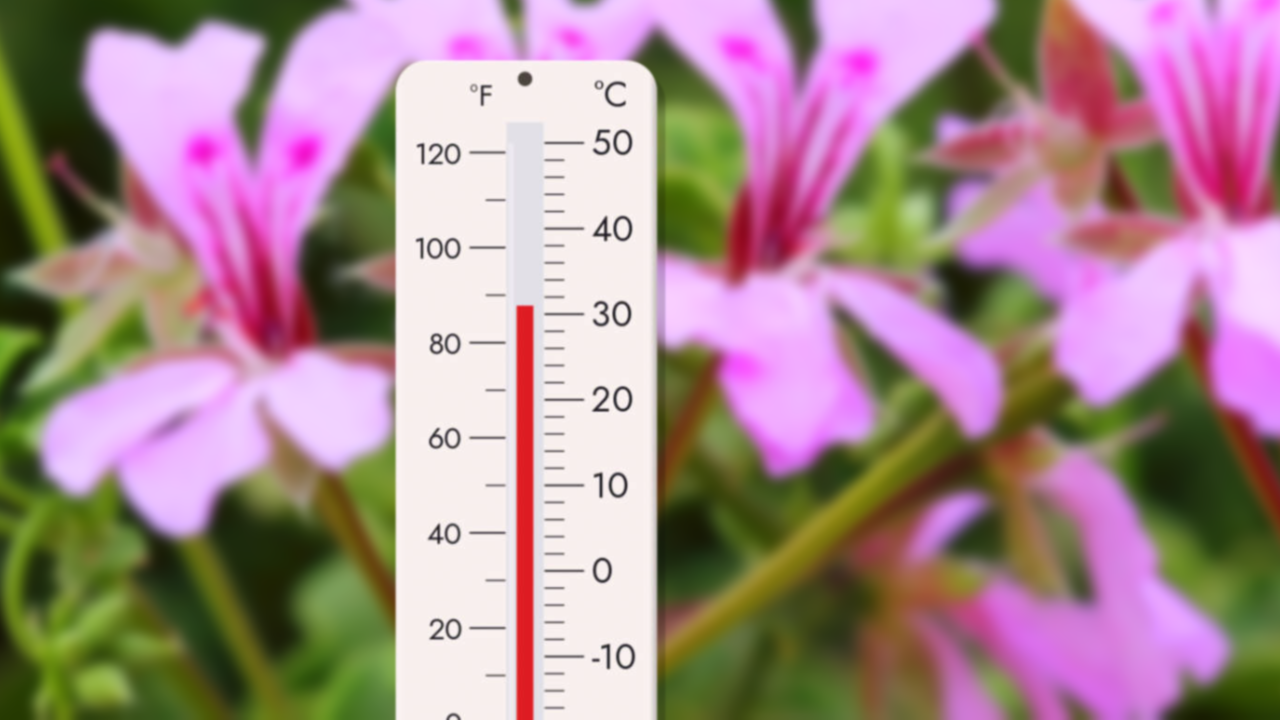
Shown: 31 °C
